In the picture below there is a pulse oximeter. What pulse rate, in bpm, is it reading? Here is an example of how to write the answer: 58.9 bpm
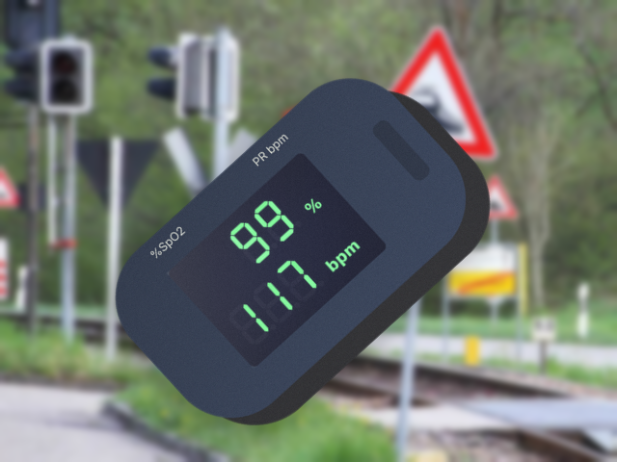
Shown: 117 bpm
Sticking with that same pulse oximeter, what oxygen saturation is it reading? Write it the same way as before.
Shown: 99 %
